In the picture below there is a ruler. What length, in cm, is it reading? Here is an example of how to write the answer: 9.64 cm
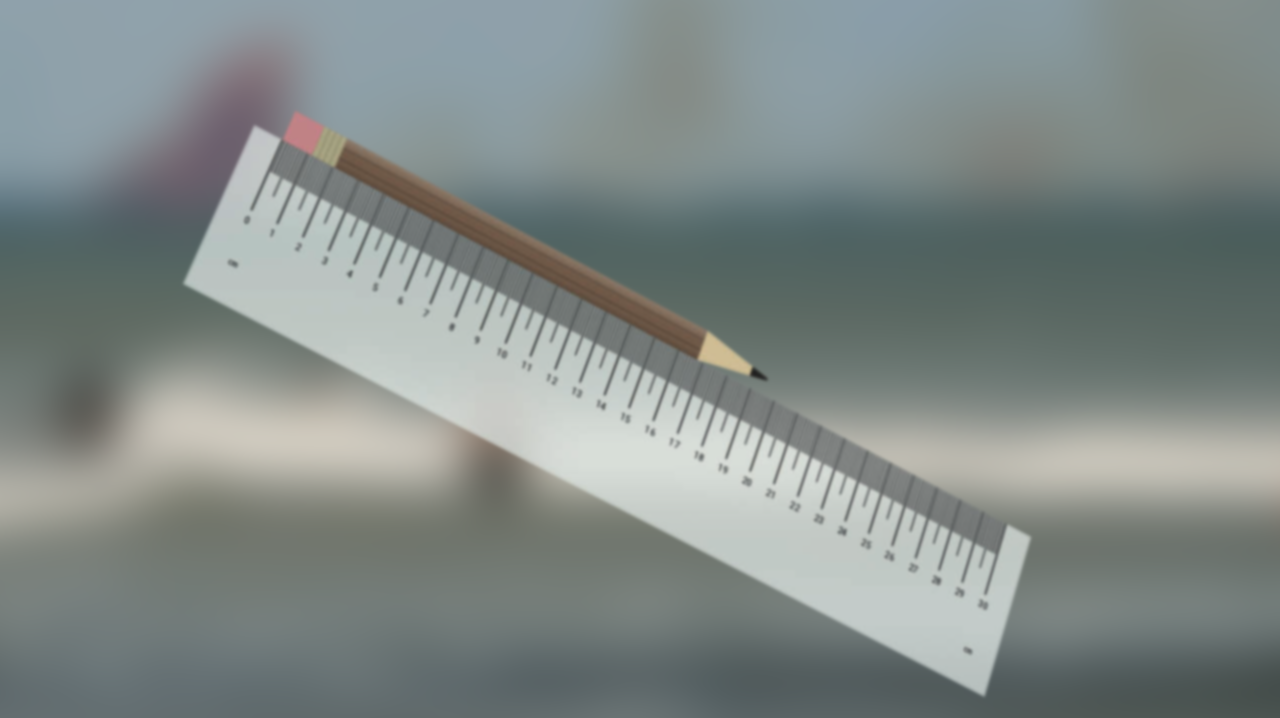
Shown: 19.5 cm
